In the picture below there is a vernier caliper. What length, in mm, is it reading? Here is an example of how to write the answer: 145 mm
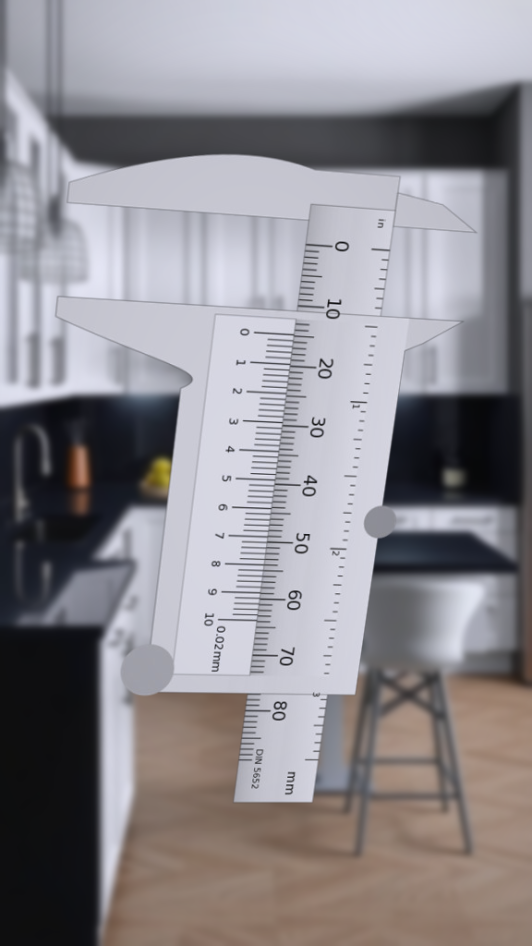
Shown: 14.8 mm
